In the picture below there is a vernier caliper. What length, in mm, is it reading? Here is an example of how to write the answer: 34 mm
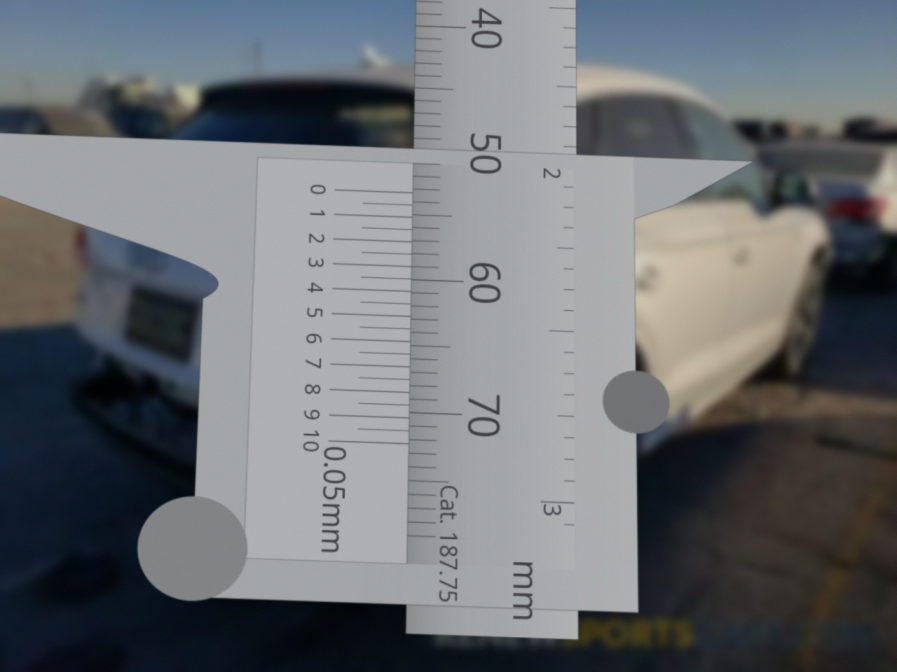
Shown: 53.3 mm
